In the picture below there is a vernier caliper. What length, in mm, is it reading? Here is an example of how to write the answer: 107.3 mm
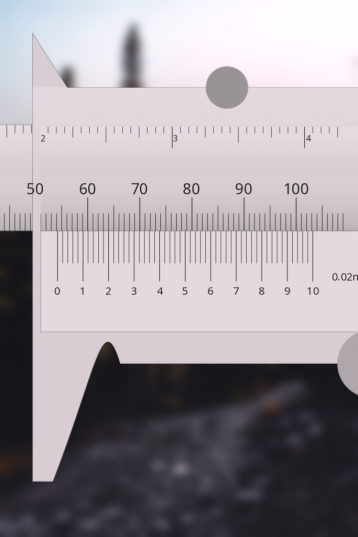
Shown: 54.2 mm
